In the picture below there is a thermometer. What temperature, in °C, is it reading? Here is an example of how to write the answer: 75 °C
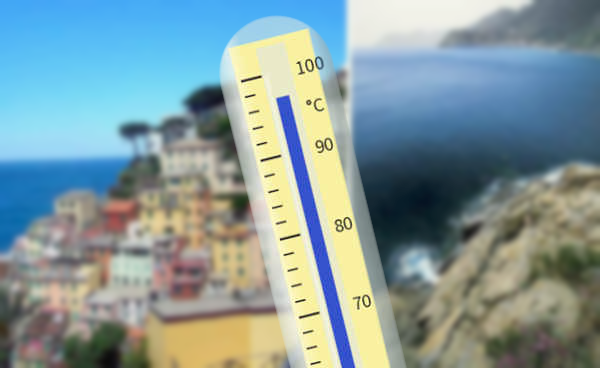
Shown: 97 °C
